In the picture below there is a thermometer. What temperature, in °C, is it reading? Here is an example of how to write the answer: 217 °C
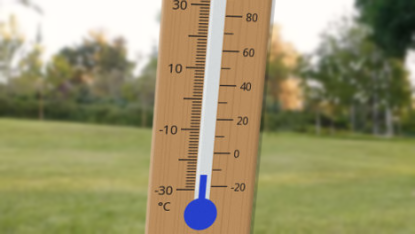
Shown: -25 °C
